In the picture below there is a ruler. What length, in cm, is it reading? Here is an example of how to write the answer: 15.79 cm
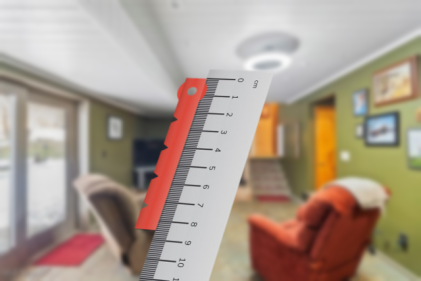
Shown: 8.5 cm
